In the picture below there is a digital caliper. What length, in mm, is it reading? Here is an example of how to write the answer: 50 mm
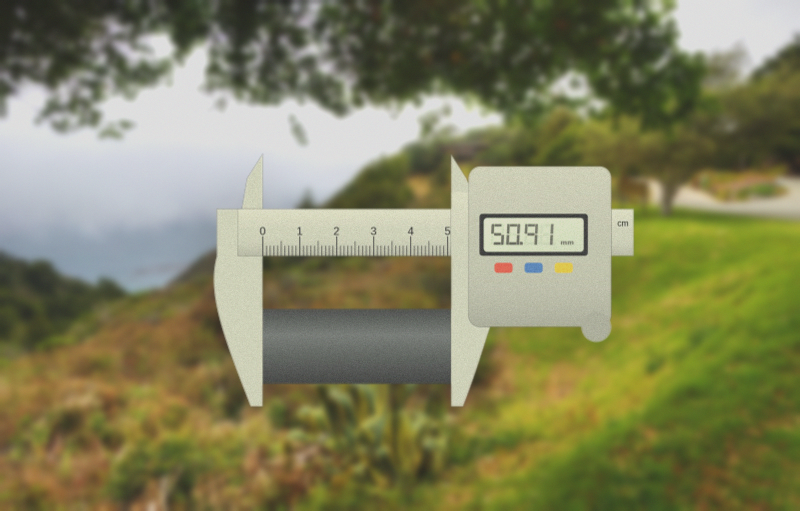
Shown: 50.91 mm
